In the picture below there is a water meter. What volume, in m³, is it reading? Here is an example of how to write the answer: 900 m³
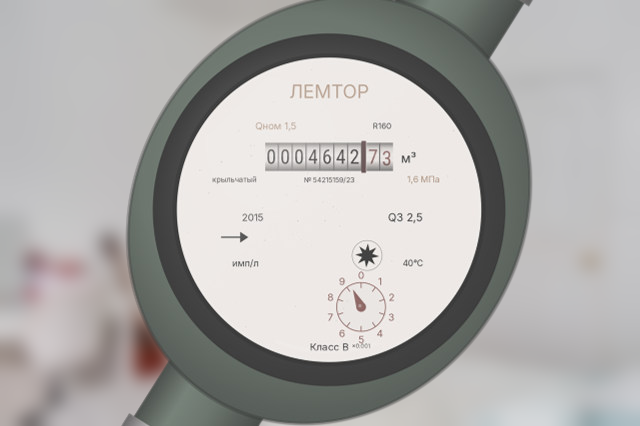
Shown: 4642.729 m³
